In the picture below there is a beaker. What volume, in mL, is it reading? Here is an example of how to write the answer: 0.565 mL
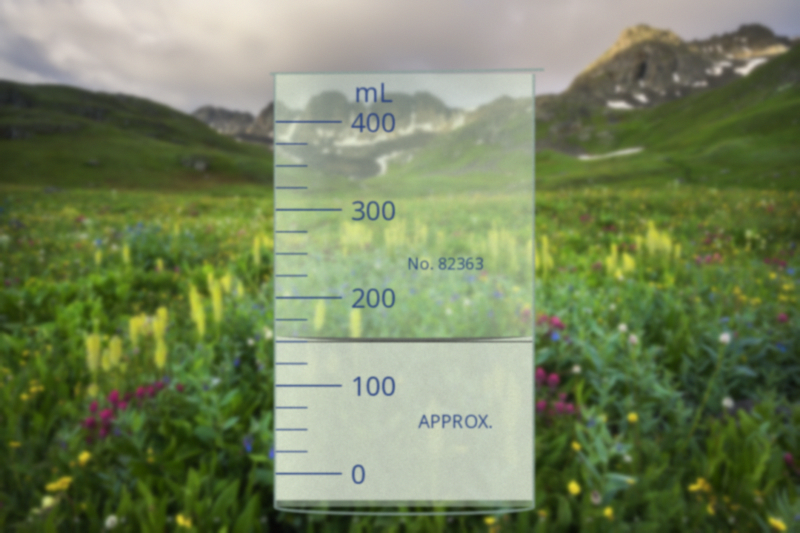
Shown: 150 mL
